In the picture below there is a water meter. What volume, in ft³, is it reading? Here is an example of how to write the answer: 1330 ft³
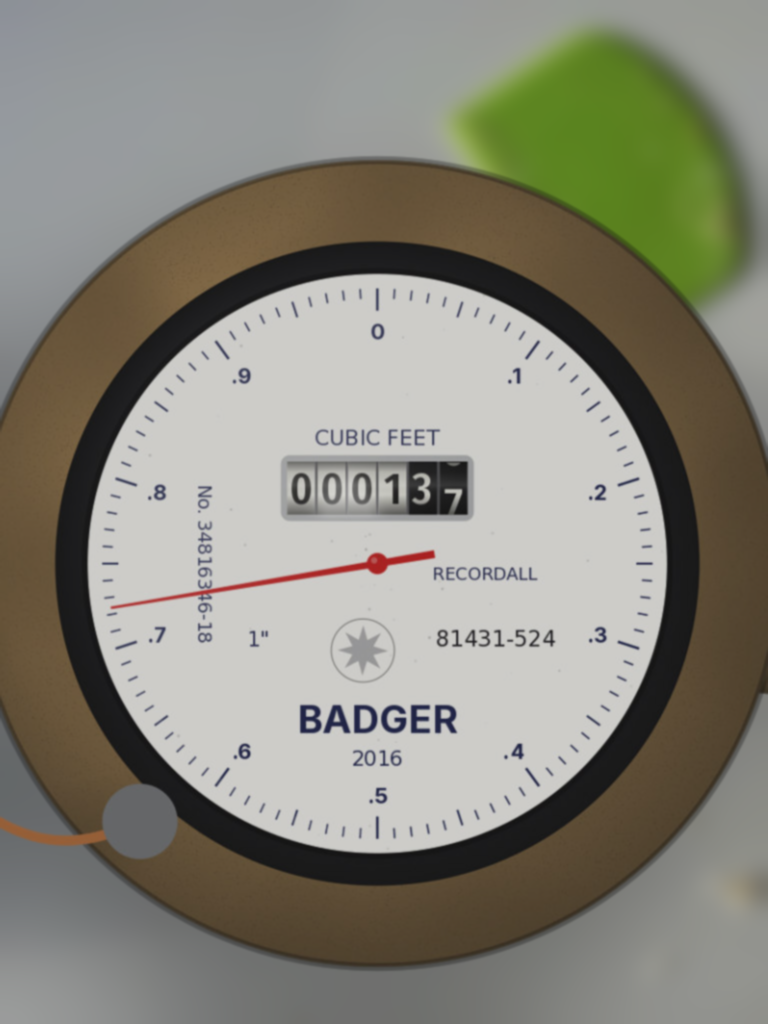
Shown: 136.72 ft³
